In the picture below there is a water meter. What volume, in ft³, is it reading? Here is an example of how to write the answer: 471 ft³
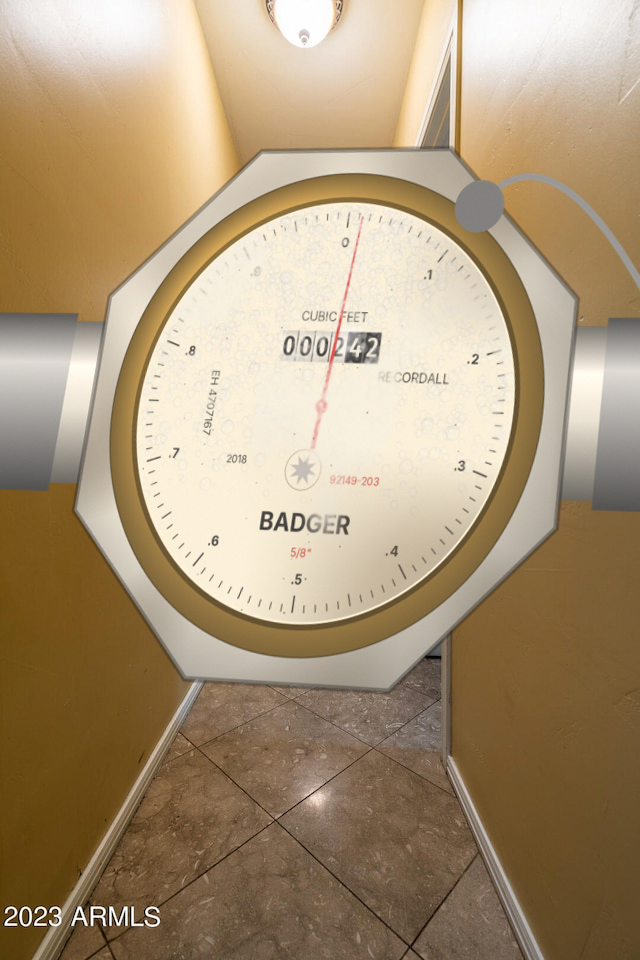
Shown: 242.01 ft³
